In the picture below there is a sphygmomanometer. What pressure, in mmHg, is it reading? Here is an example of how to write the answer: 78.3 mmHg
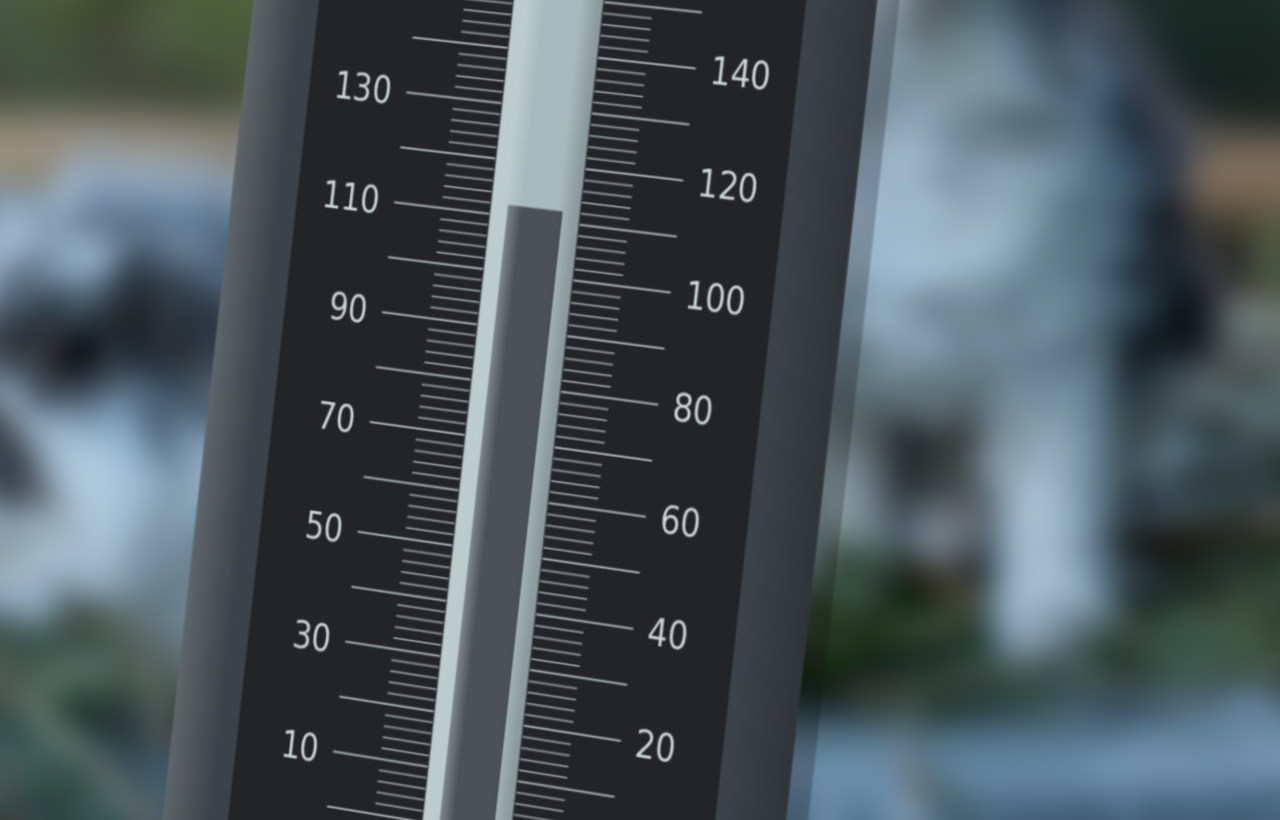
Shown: 112 mmHg
